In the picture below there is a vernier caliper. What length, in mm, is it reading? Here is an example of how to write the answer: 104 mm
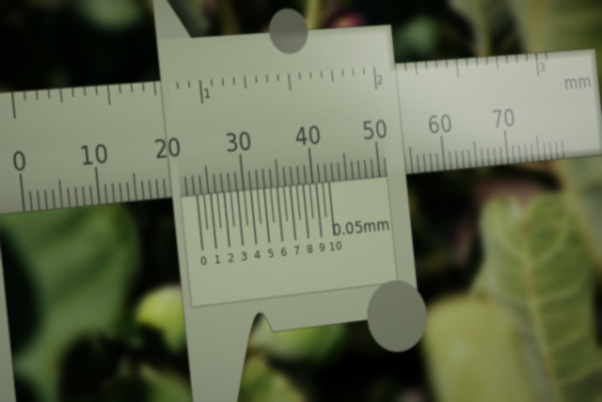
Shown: 23.4 mm
